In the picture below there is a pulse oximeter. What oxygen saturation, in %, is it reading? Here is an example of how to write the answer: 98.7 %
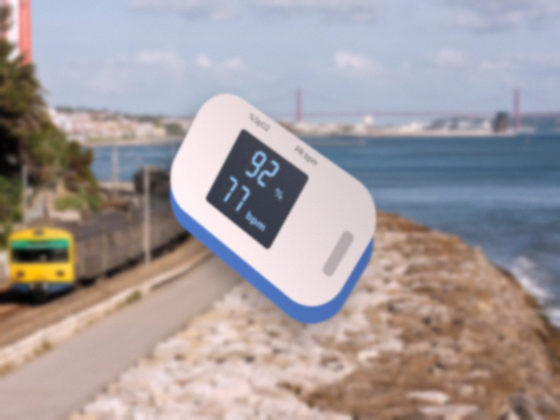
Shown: 92 %
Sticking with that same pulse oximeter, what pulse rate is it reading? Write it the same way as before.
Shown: 77 bpm
